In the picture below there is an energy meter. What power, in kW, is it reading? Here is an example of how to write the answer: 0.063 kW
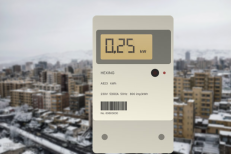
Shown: 0.25 kW
